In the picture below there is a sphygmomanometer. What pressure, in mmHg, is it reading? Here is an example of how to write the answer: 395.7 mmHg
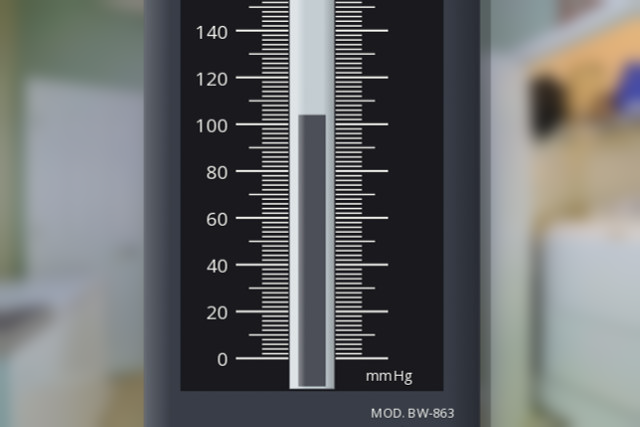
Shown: 104 mmHg
